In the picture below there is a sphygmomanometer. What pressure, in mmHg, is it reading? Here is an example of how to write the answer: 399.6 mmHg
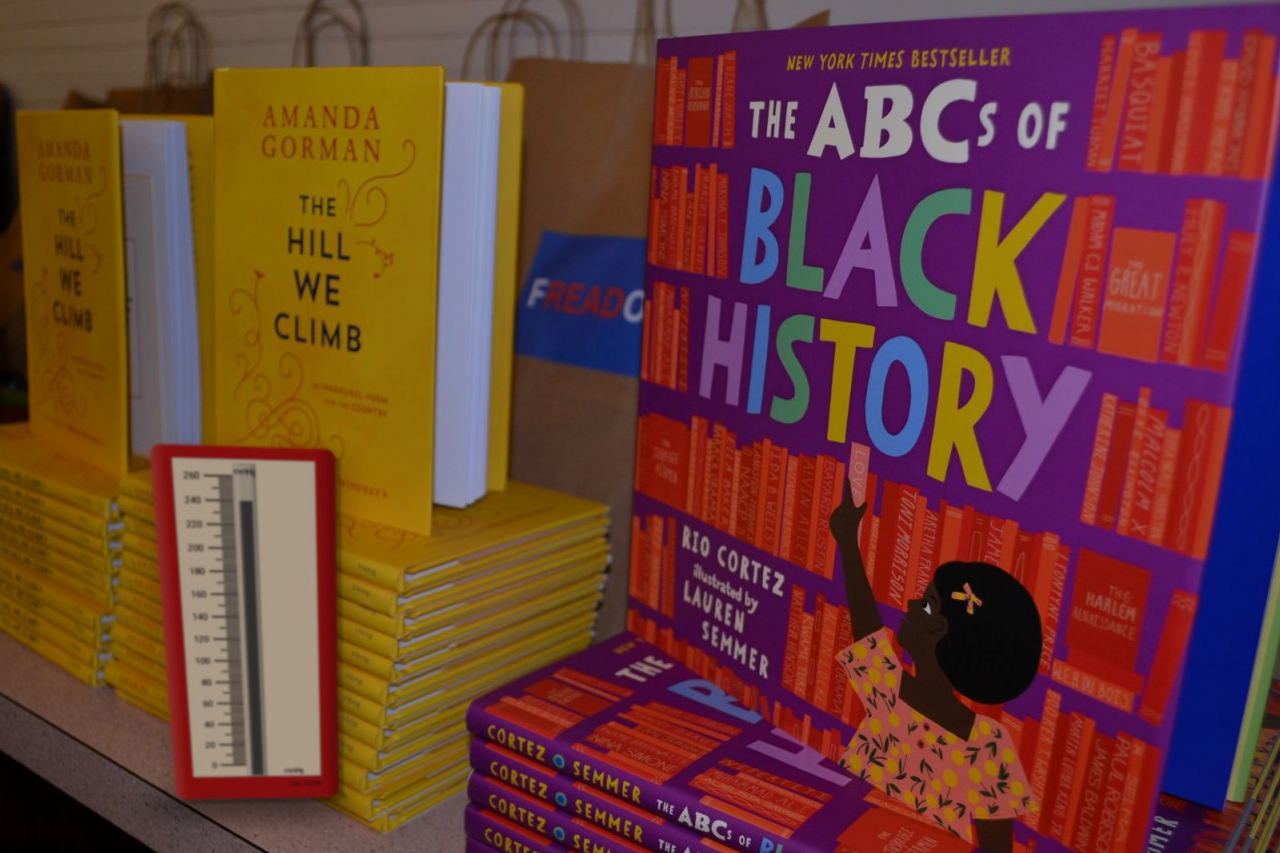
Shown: 240 mmHg
